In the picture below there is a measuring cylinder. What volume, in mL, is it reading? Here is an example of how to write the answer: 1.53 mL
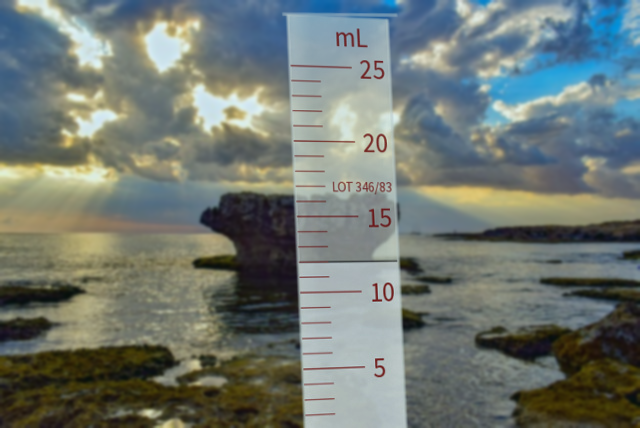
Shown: 12 mL
